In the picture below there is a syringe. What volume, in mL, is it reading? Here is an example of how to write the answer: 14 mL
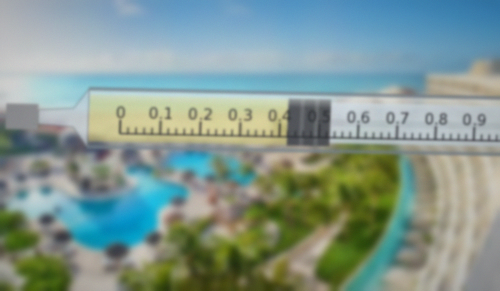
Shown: 0.42 mL
